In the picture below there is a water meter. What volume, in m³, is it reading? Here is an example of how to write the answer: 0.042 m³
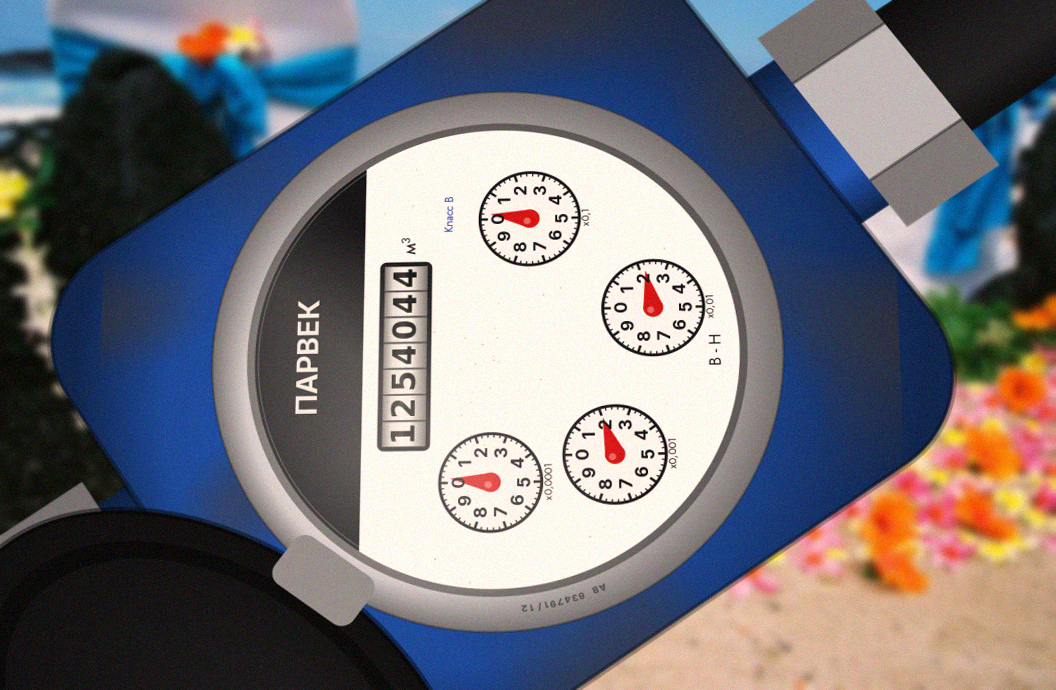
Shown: 1254044.0220 m³
